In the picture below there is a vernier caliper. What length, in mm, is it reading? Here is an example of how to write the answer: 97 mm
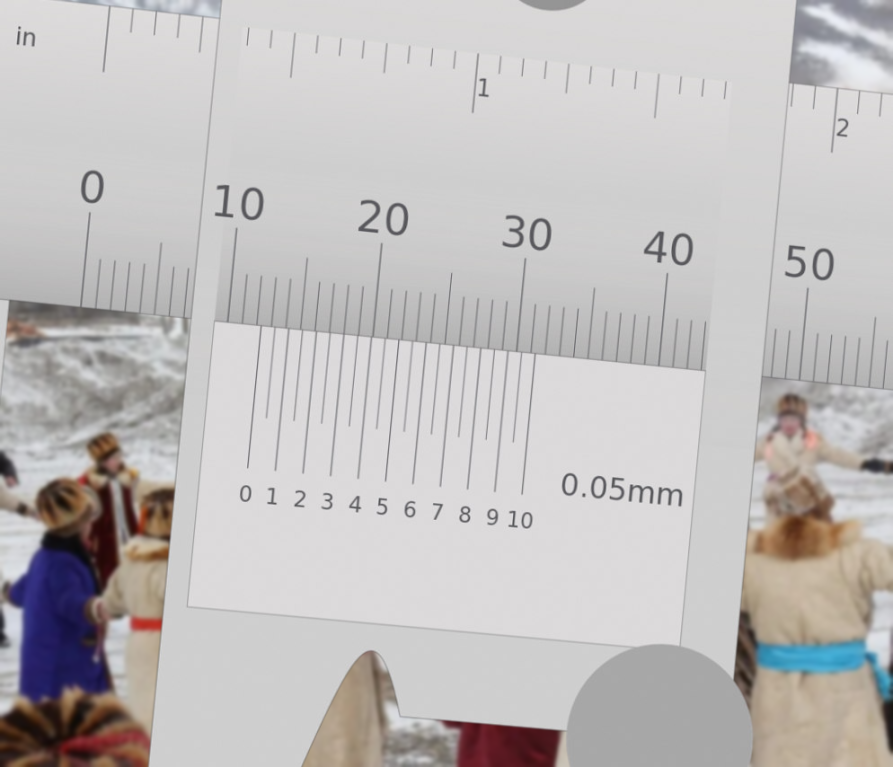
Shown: 12.3 mm
